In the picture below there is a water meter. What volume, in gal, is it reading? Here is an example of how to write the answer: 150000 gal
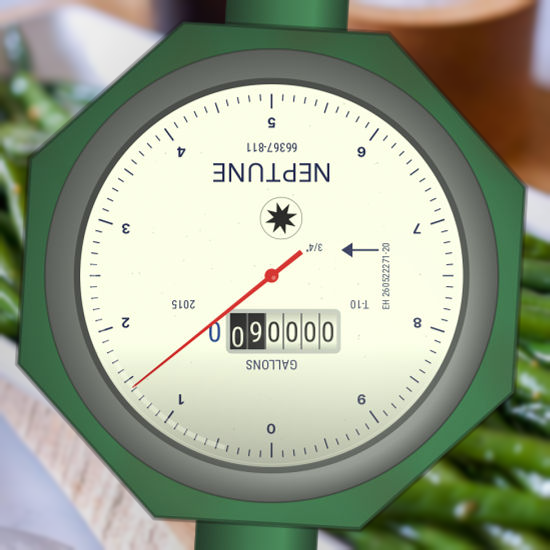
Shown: 601.4 gal
